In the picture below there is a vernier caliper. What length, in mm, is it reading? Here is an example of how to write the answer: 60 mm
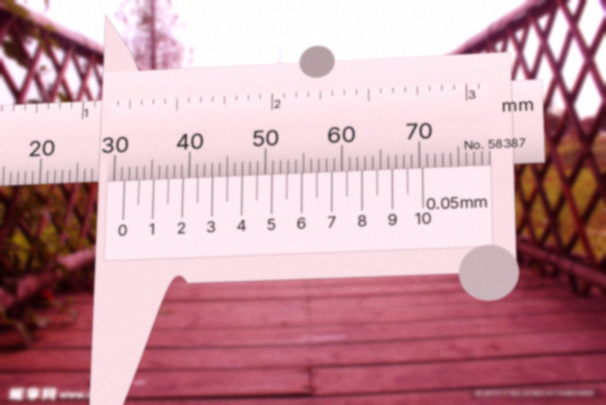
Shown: 31.4 mm
